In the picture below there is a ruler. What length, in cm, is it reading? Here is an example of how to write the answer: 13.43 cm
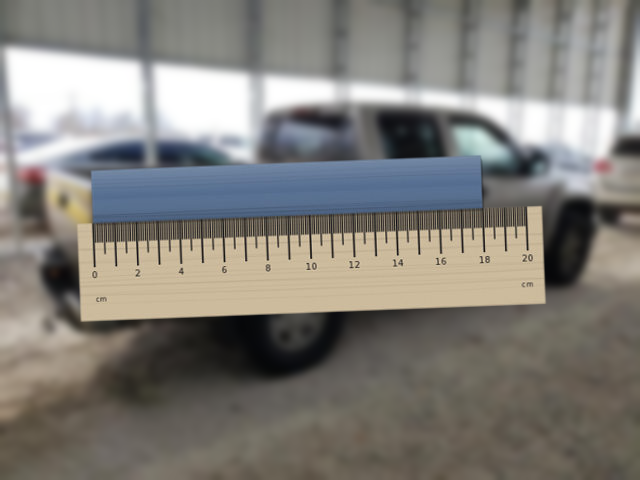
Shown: 18 cm
